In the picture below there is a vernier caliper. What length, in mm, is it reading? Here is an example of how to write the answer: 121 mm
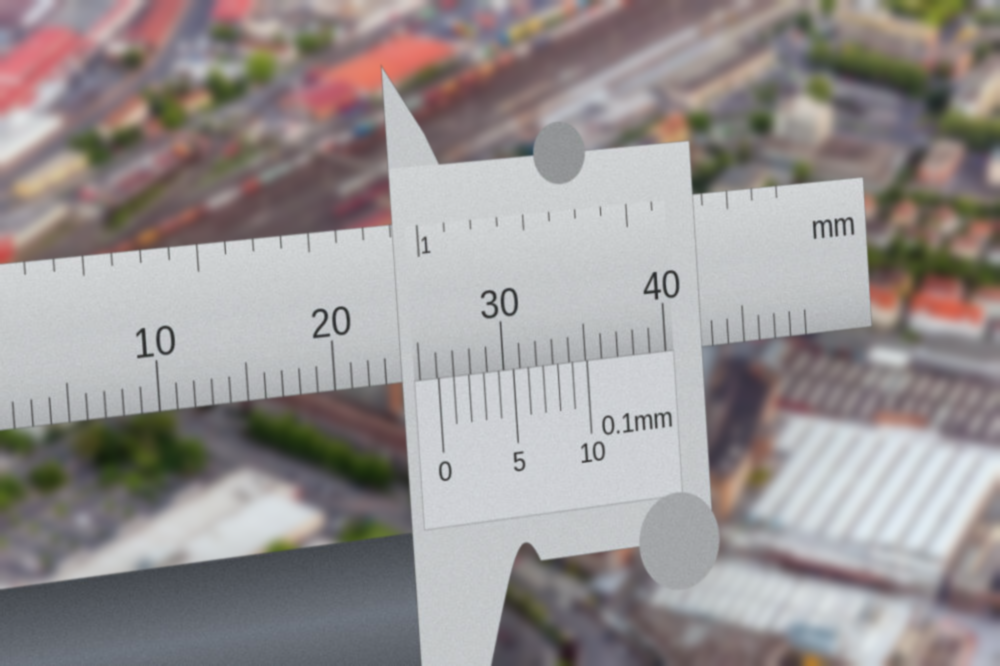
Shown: 26.1 mm
